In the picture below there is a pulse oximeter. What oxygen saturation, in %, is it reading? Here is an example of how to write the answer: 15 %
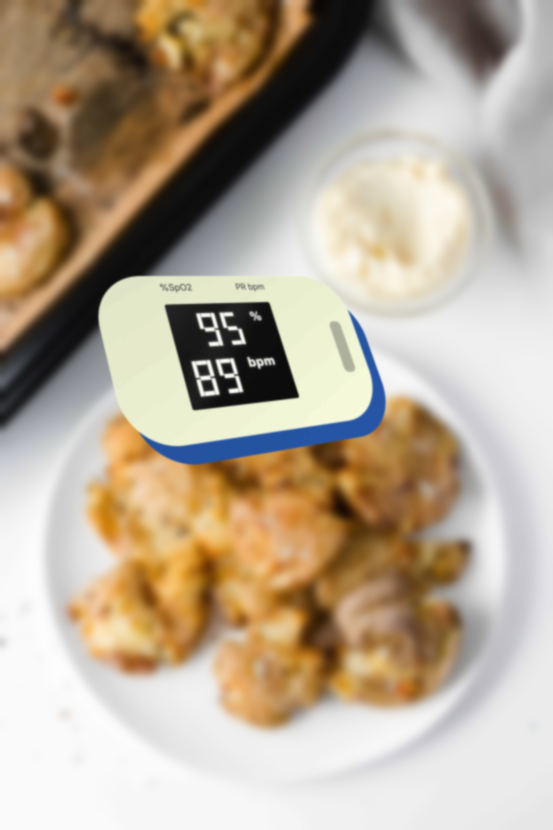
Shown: 95 %
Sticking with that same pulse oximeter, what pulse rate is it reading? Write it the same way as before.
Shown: 89 bpm
